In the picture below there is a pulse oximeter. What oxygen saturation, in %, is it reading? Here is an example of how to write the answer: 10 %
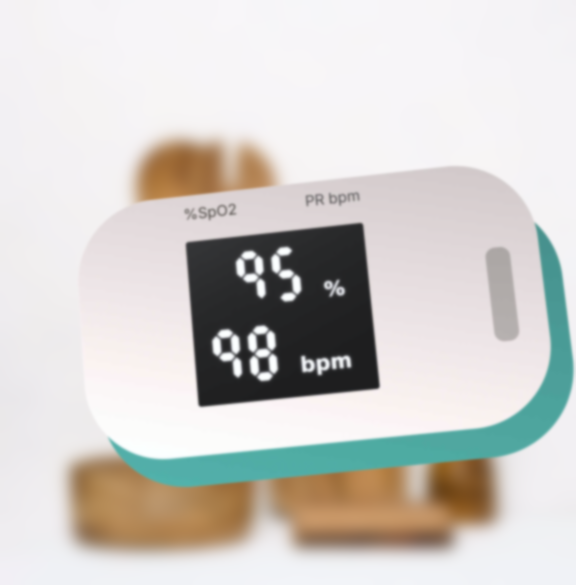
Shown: 95 %
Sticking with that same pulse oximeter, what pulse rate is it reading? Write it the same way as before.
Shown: 98 bpm
